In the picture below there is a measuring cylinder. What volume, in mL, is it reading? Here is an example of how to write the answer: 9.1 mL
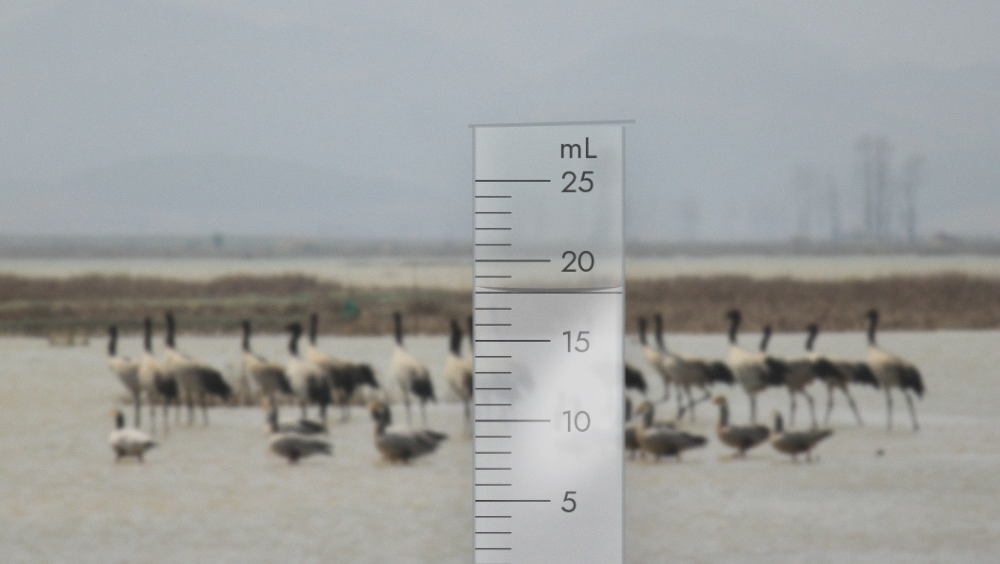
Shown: 18 mL
